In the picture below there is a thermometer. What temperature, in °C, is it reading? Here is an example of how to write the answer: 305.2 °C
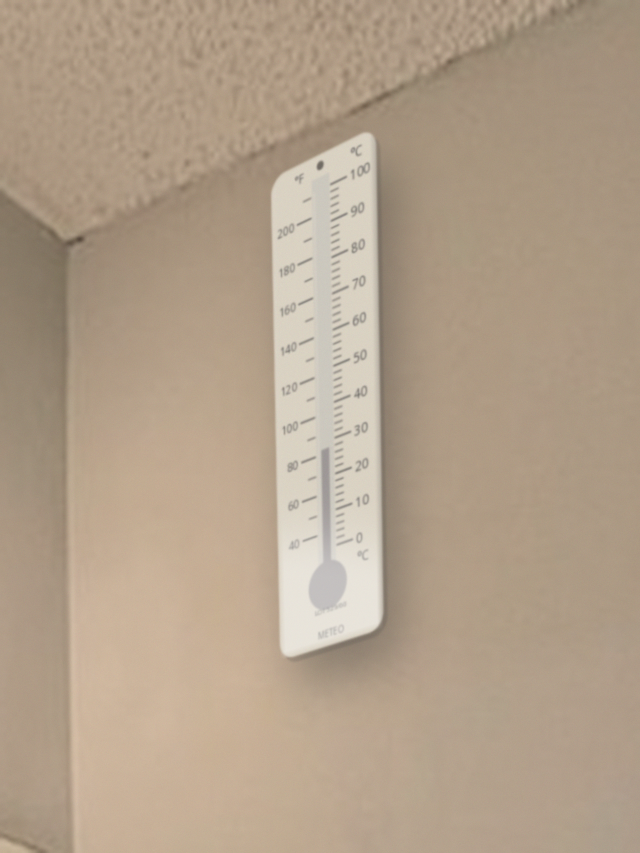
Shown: 28 °C
